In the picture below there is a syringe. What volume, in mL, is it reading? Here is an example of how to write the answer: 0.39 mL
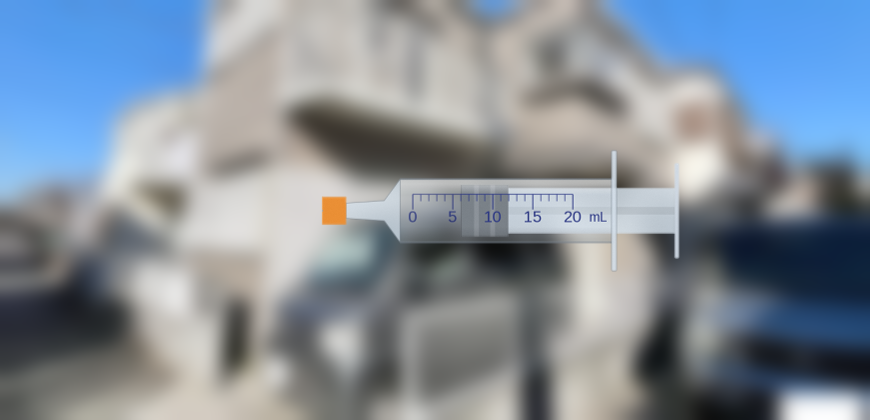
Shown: 6 mL
